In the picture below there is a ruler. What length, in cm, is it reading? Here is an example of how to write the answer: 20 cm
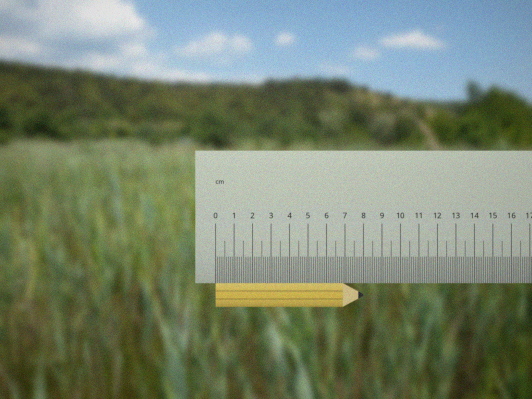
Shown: 8 cm
